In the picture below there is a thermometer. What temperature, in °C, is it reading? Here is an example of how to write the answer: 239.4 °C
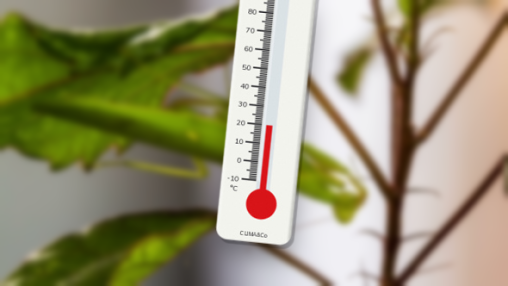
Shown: 20 °C
